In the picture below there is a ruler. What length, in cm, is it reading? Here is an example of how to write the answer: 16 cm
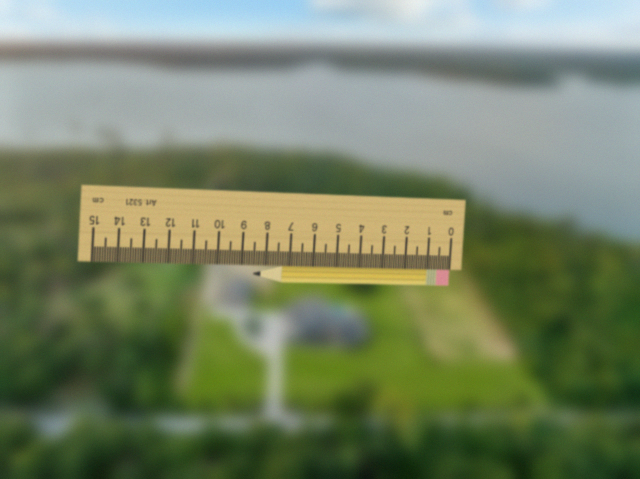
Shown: 8.5 cm
